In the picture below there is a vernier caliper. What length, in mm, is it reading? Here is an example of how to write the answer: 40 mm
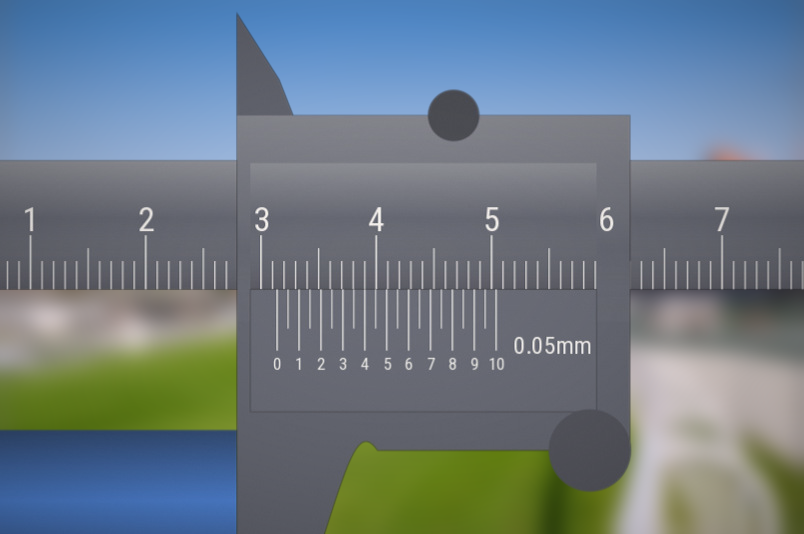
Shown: 31.4 mm
